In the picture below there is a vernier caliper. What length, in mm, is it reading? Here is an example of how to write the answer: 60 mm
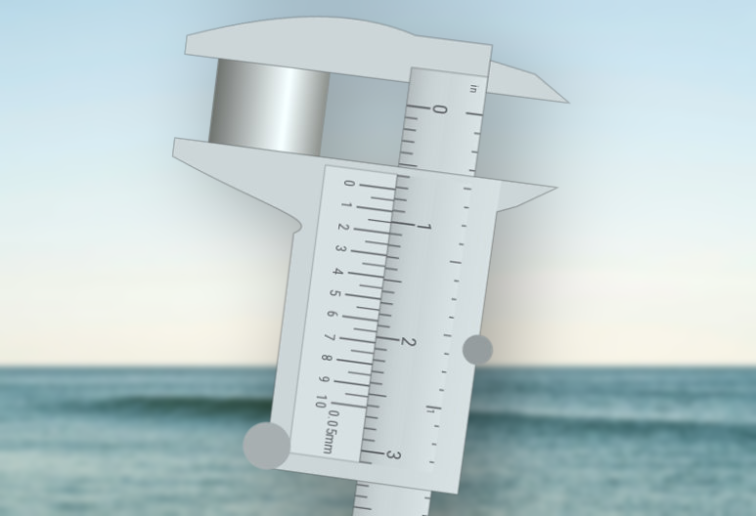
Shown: 7.2 mm
